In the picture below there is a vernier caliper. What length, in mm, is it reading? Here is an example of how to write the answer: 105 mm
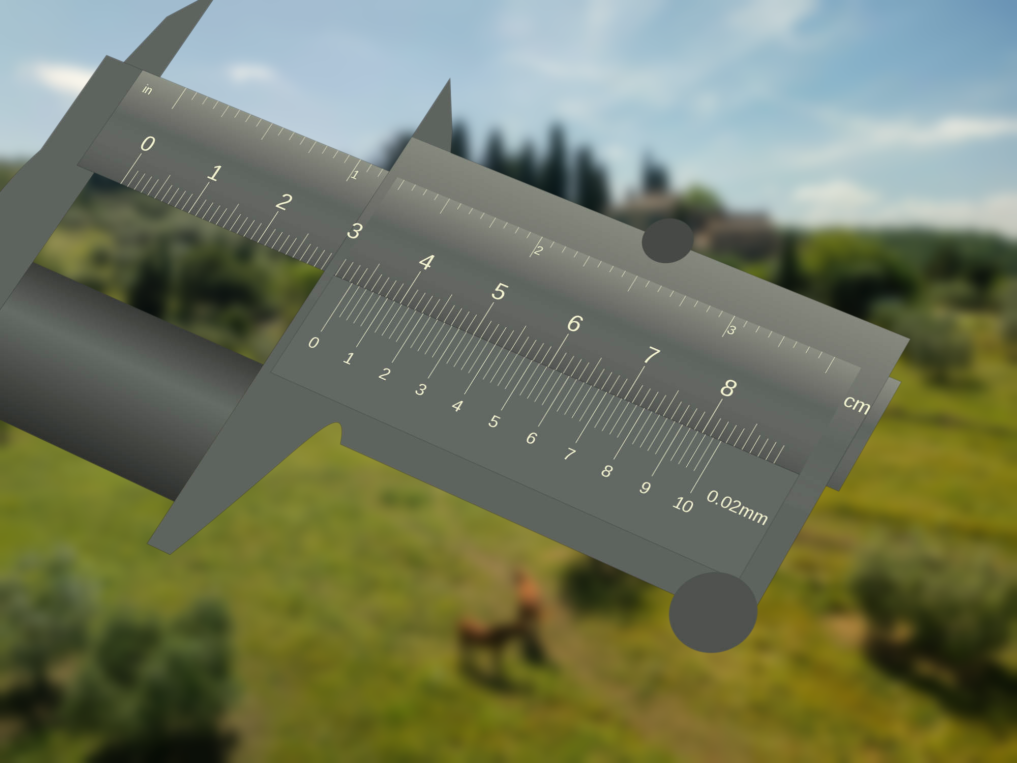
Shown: 33.4 mm
